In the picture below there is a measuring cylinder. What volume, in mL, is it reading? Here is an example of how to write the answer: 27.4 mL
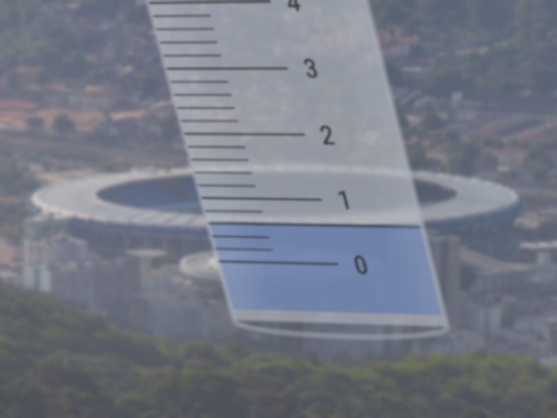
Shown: 0.6 mL
